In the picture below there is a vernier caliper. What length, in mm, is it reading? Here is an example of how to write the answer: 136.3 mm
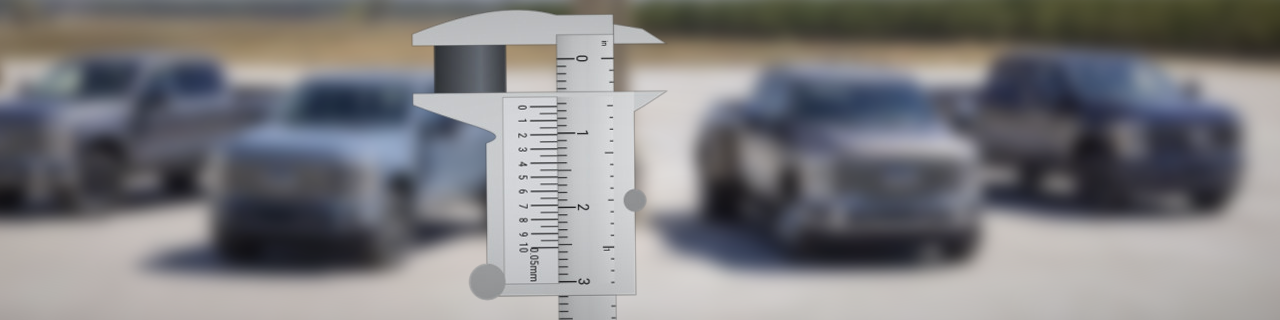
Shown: 6.4 mm
